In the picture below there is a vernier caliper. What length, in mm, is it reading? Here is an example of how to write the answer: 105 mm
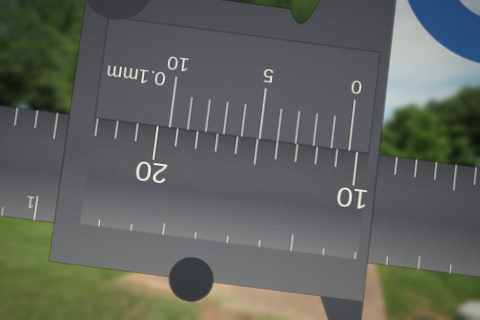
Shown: 10.4 mm
